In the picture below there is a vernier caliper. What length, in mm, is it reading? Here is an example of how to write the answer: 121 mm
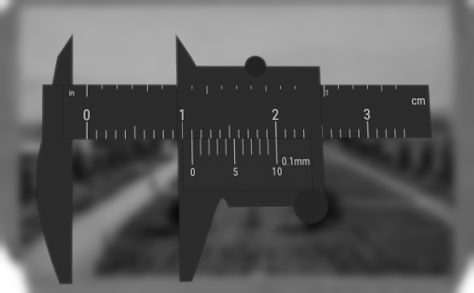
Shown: 11.0 mm
